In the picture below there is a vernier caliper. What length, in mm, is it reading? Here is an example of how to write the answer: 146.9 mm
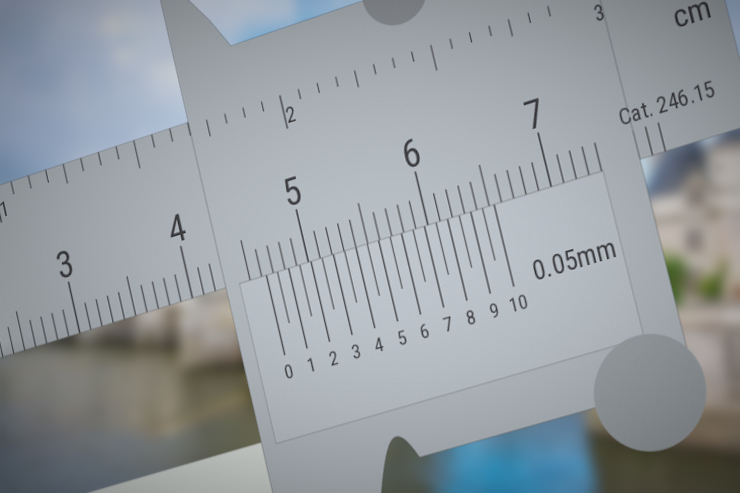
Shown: 46.4 mm
